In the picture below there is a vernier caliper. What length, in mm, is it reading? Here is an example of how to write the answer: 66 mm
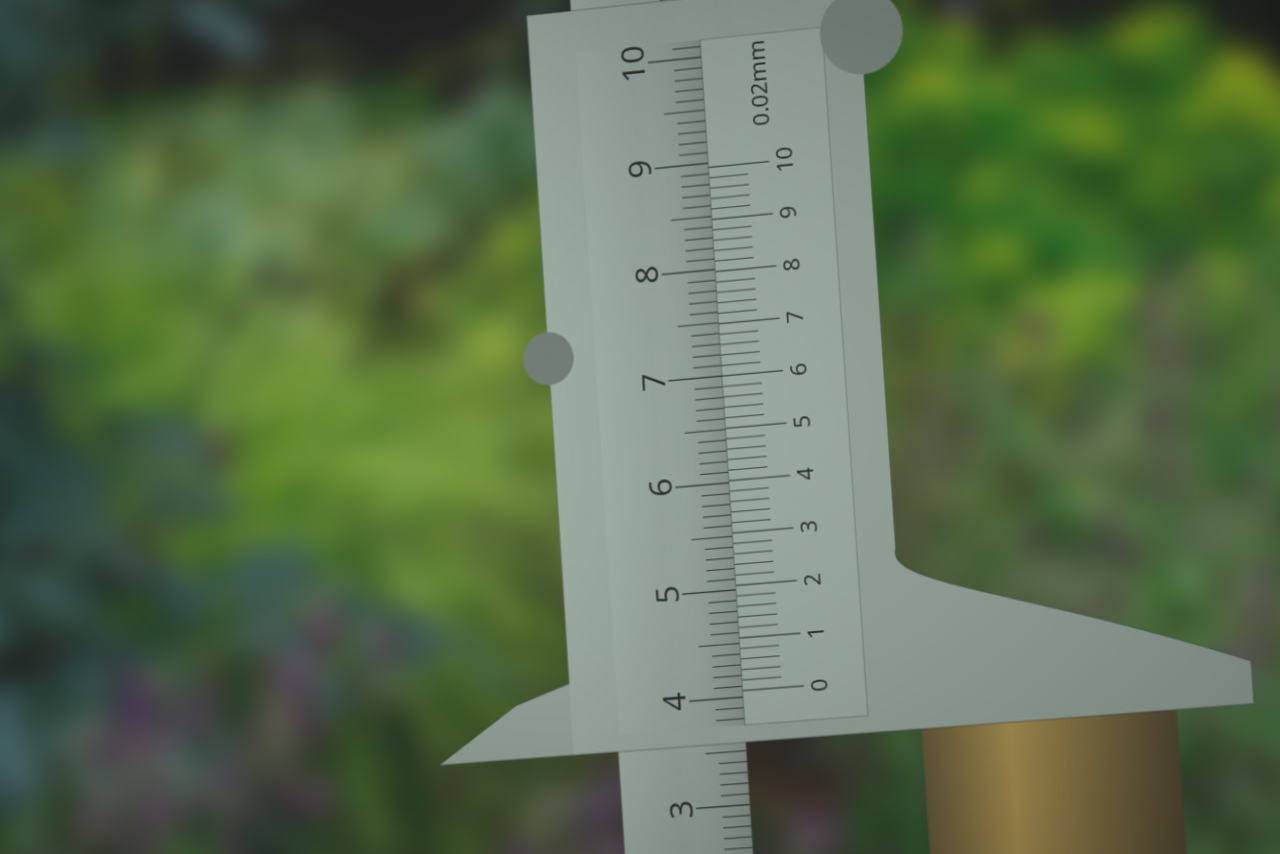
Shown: 40.6 mm
